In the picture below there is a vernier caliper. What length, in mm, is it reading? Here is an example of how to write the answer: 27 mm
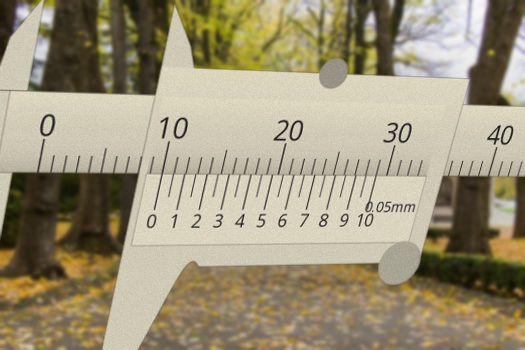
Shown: 10.0 mm
